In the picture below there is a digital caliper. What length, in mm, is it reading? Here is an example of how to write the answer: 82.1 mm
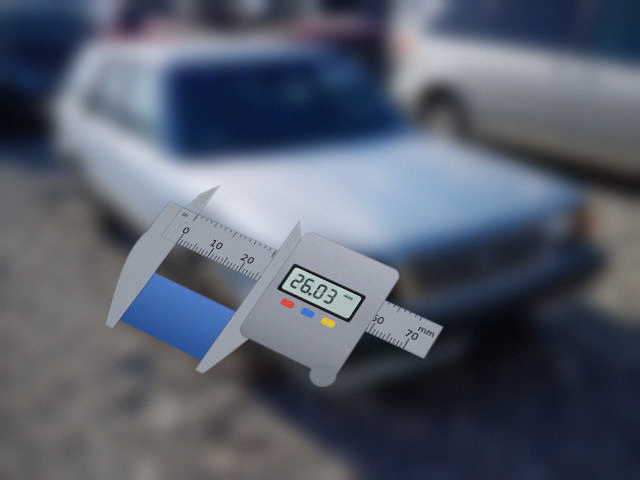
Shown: 26.03 mm
